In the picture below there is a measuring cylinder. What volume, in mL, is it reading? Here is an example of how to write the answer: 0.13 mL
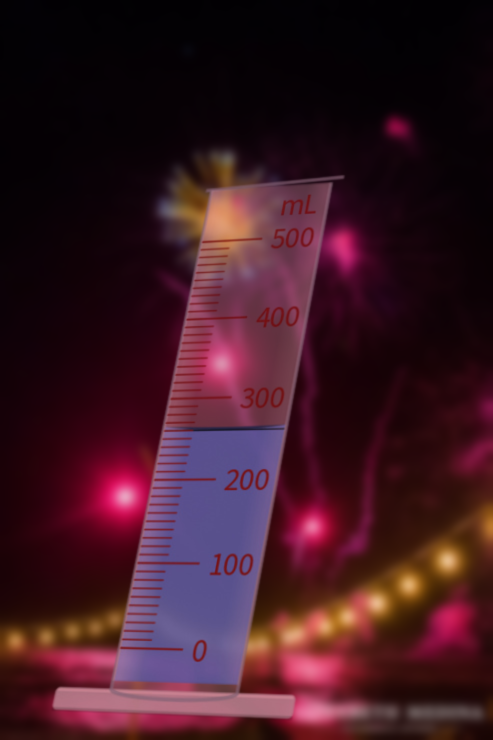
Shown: 260 mL
